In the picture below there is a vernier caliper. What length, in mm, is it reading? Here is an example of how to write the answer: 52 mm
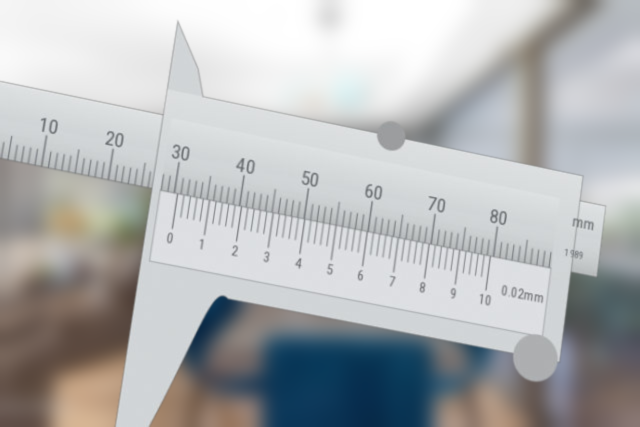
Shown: 30.5 mm
